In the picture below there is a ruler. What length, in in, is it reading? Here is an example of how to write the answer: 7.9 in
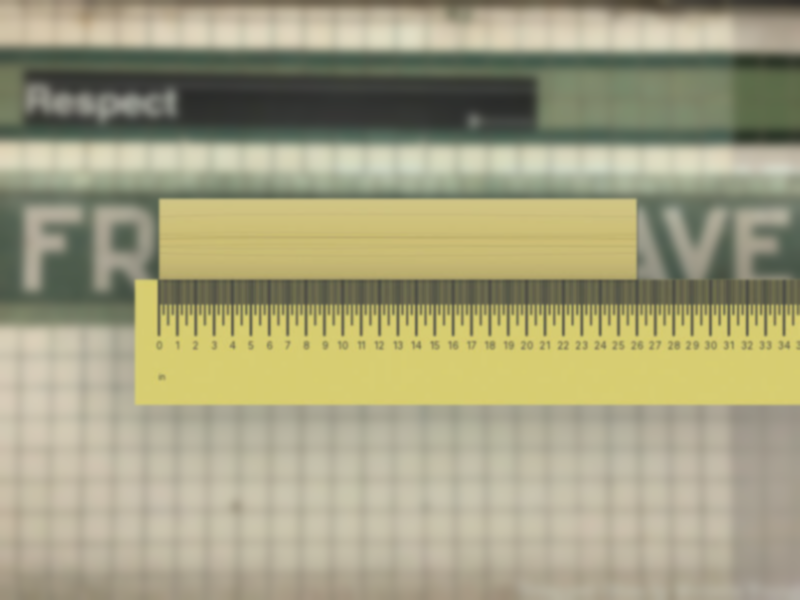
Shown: 26 in
